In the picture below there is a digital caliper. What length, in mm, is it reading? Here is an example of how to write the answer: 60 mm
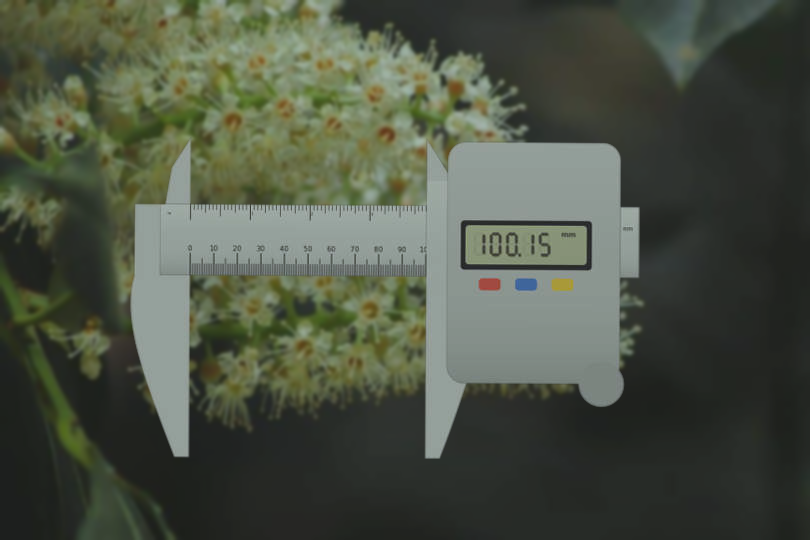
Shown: 100.15 mm
